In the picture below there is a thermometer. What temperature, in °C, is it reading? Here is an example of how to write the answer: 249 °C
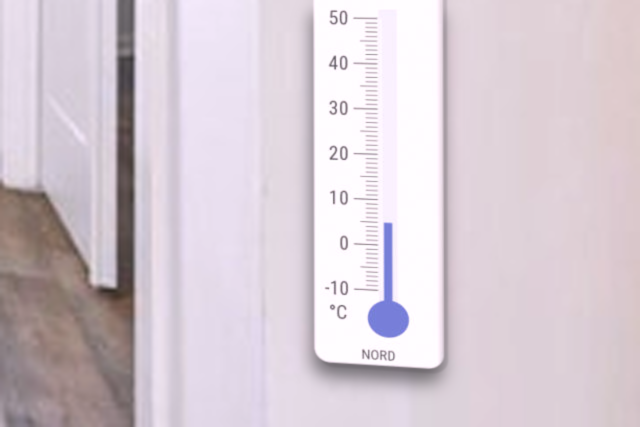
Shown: 5 °C
